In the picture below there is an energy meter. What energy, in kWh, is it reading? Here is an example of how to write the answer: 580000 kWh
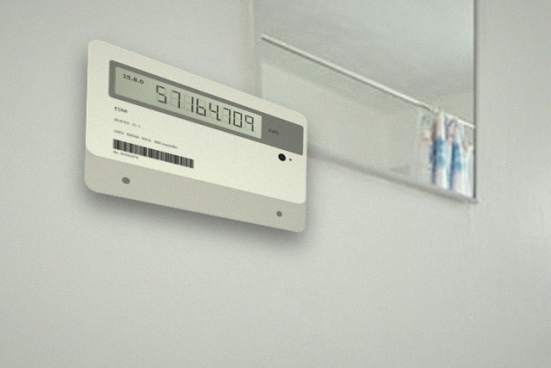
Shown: 57164.709 kWh
